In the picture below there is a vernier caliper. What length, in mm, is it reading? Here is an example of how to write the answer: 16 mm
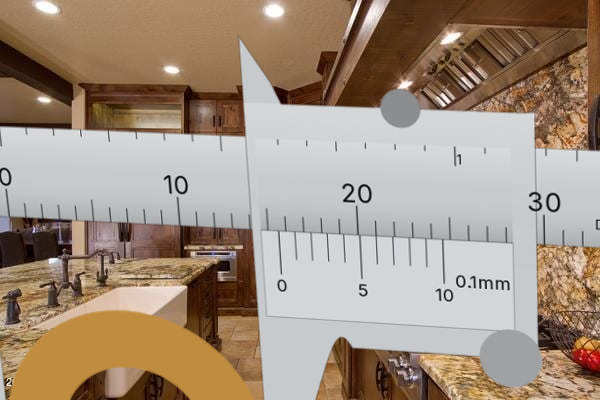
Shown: 15.6 mm
